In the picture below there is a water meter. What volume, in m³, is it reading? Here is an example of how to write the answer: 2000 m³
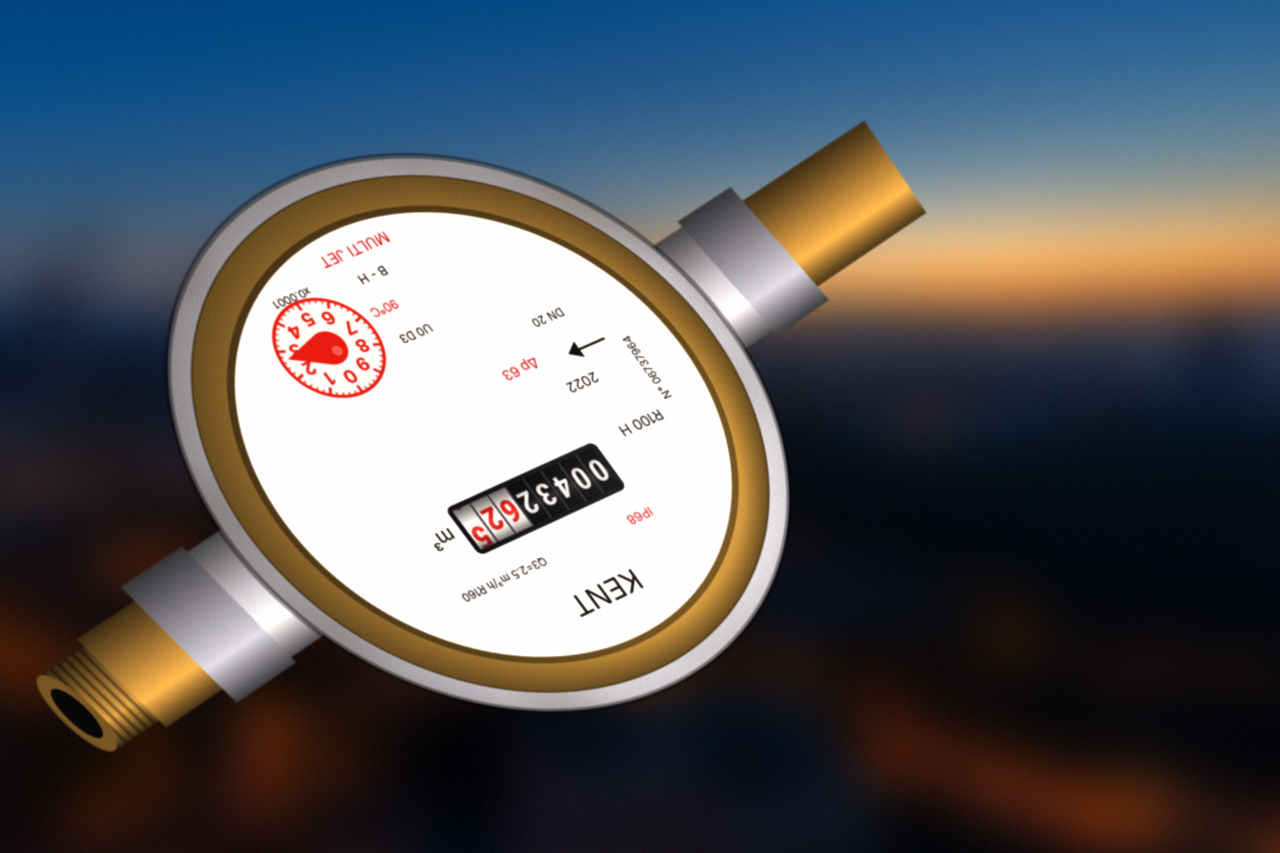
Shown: 432.6252 m³
